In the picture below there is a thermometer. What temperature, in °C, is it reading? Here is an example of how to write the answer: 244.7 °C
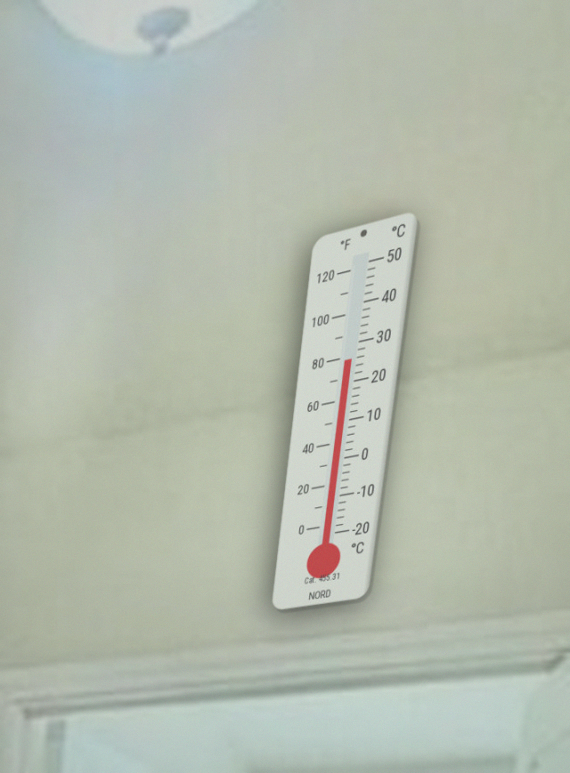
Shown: 26 °C
